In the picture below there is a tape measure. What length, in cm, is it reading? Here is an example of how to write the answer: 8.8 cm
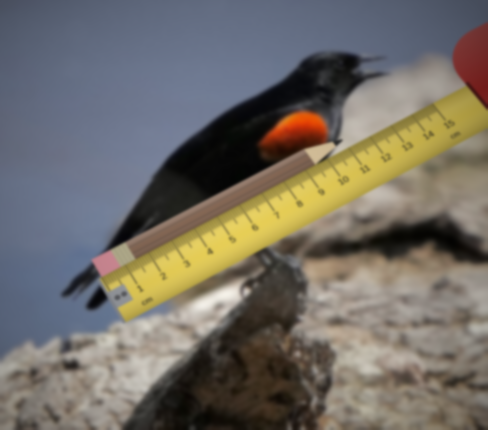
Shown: 11 cm
